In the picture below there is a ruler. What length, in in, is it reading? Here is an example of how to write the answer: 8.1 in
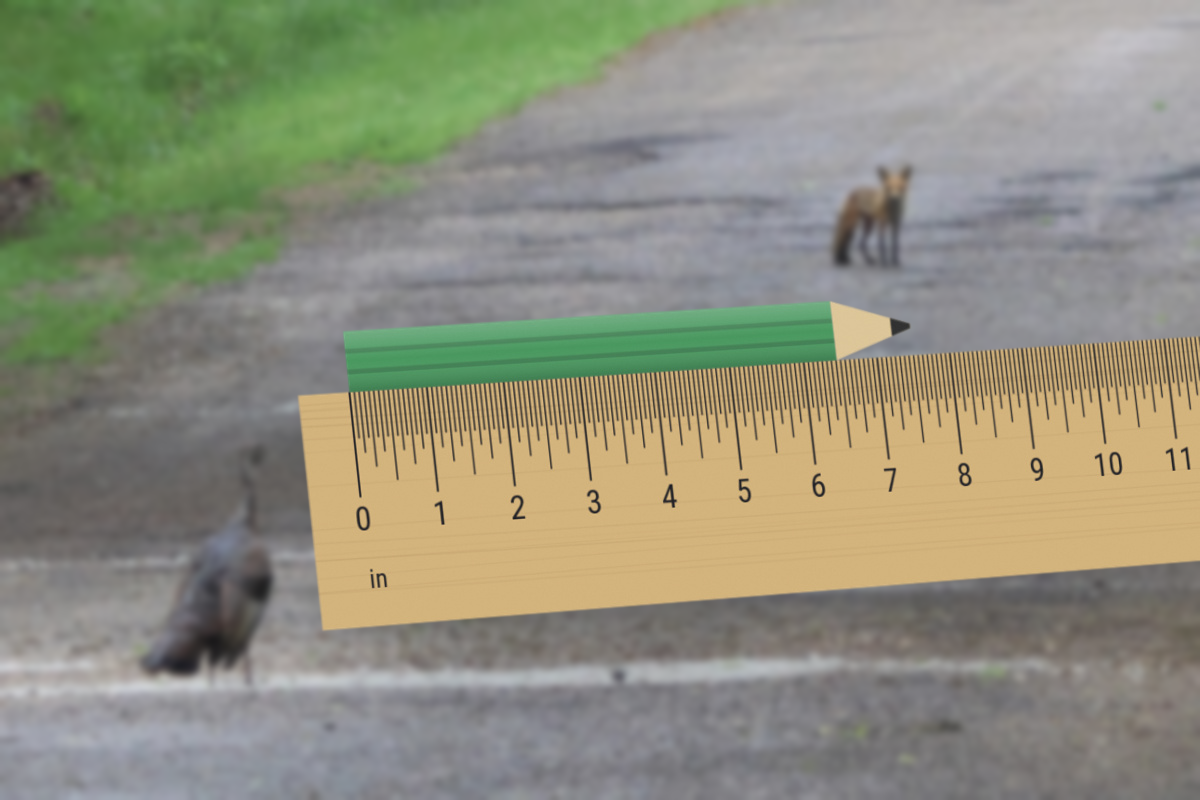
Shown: 7.5 in
